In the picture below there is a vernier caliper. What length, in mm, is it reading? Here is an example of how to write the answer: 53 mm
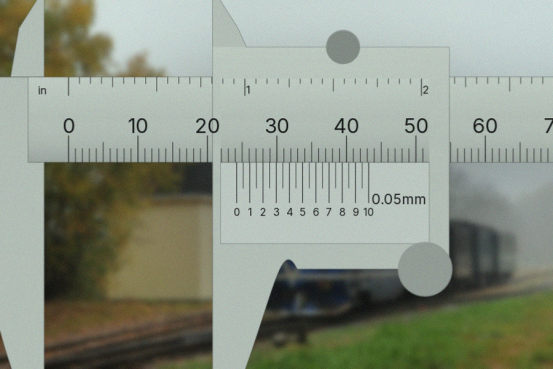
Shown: 24.2 mm
